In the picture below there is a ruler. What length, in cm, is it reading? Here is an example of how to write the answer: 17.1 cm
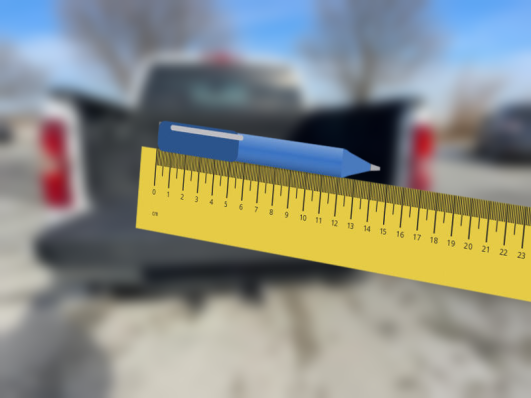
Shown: 14.5 cm
